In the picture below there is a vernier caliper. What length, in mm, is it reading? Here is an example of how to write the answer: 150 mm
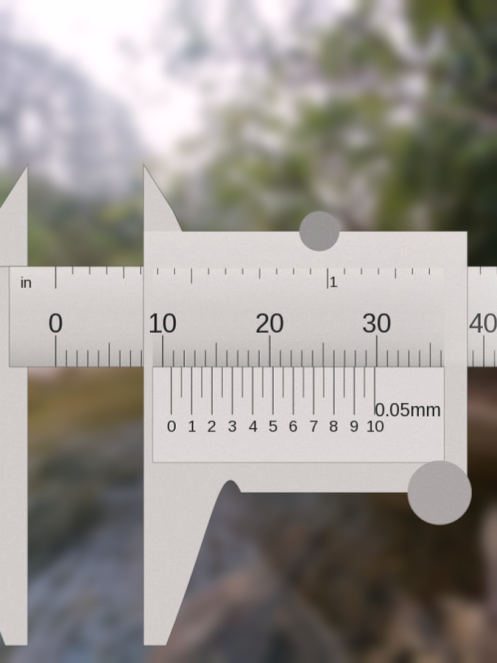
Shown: 10.8 mm
